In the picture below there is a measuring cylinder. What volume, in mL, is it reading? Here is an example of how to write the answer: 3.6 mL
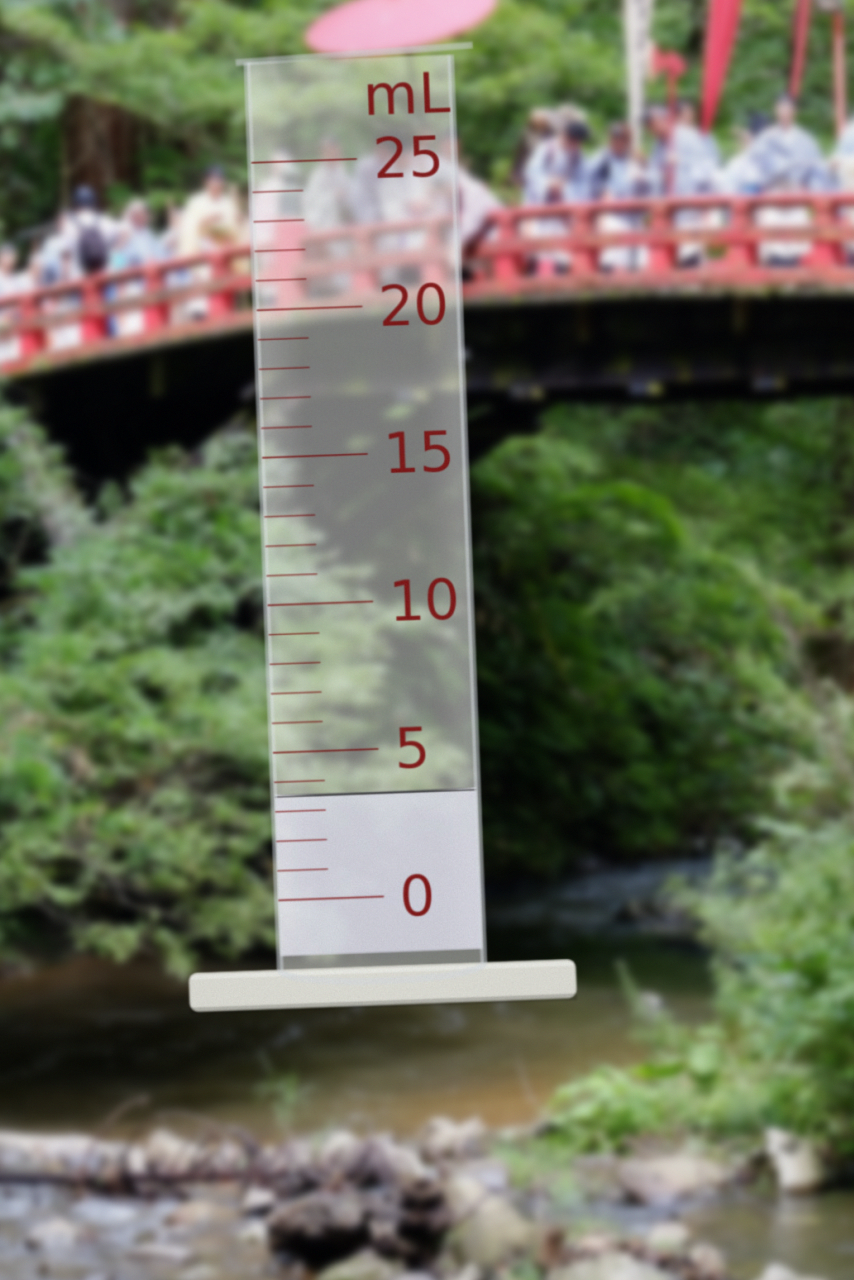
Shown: 3.5 mL
